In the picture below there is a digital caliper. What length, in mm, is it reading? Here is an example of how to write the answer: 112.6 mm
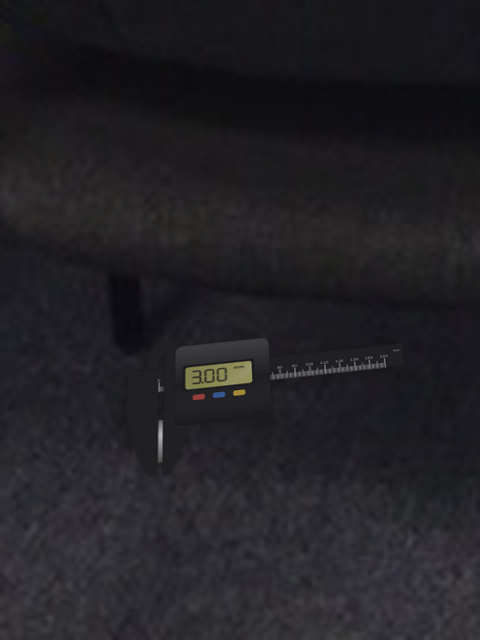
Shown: 3.00 mm
